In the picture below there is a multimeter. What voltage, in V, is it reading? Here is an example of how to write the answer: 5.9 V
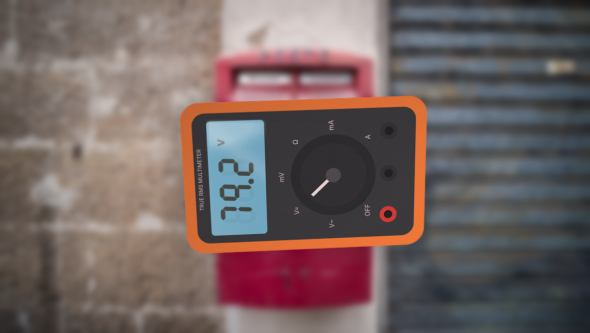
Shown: 79.2 V
